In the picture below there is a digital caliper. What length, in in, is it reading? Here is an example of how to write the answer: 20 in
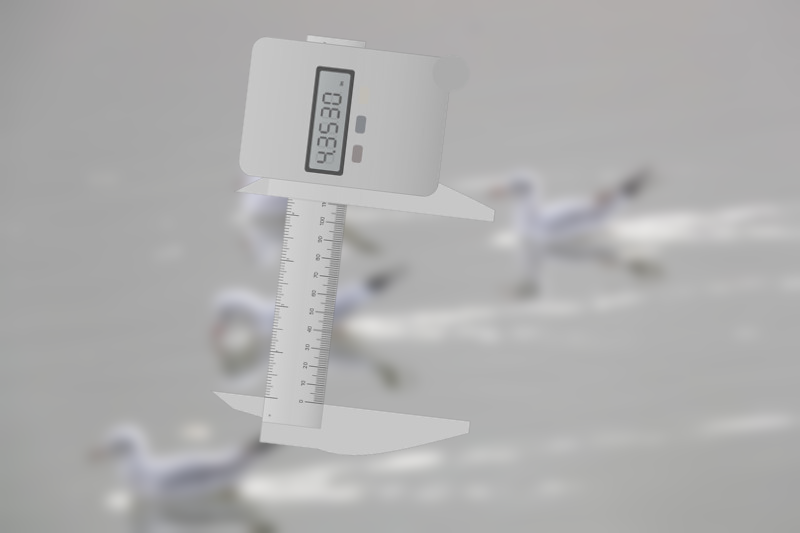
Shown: 4.3530 in
